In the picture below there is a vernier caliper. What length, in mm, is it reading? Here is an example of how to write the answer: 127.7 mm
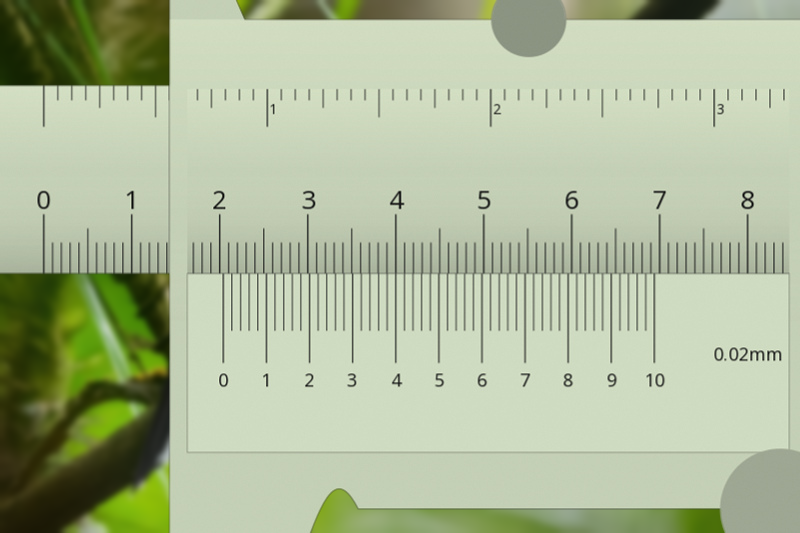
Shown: 20.4 mm
